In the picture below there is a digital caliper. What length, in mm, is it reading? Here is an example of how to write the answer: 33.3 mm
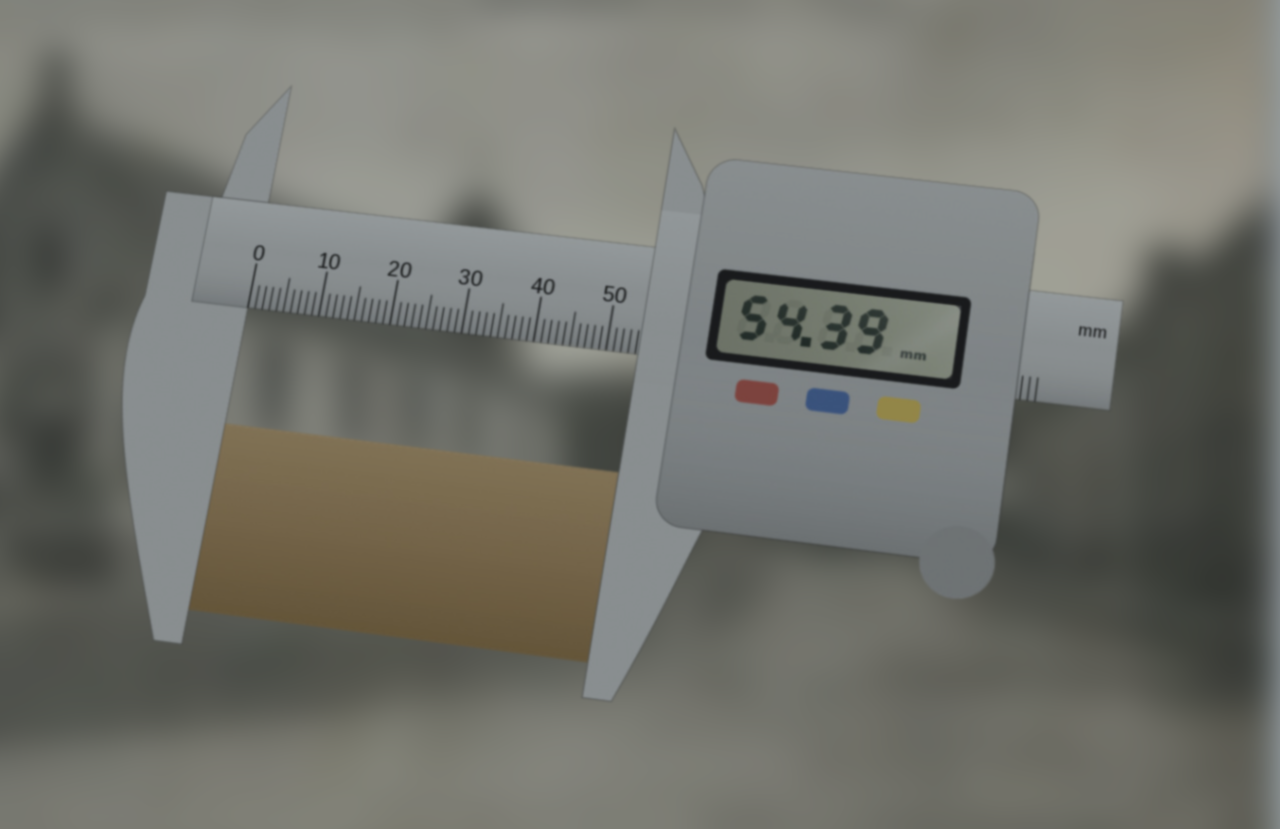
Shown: 54.39 mm
